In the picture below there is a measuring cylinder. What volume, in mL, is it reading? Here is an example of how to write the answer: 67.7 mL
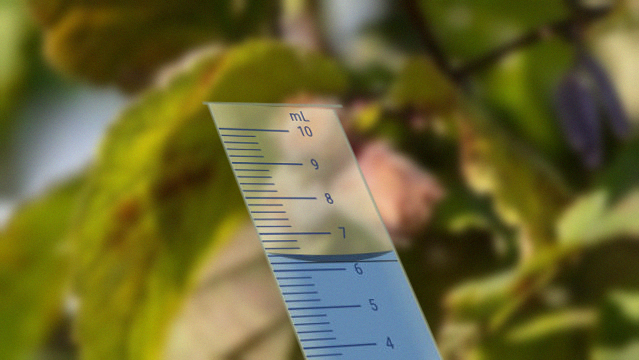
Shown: 6.2 mL
